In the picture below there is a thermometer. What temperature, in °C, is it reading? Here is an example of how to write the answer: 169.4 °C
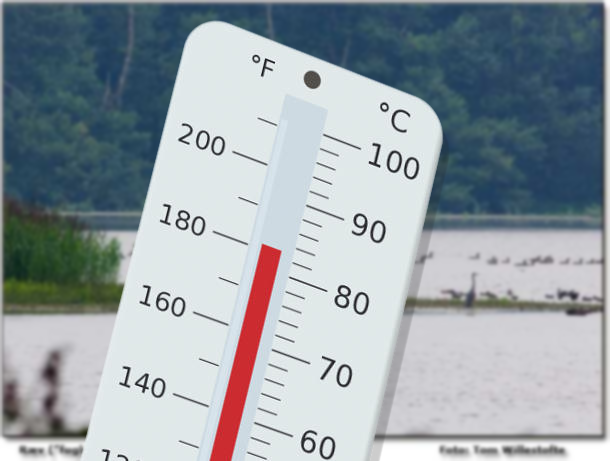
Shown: 83 °C
